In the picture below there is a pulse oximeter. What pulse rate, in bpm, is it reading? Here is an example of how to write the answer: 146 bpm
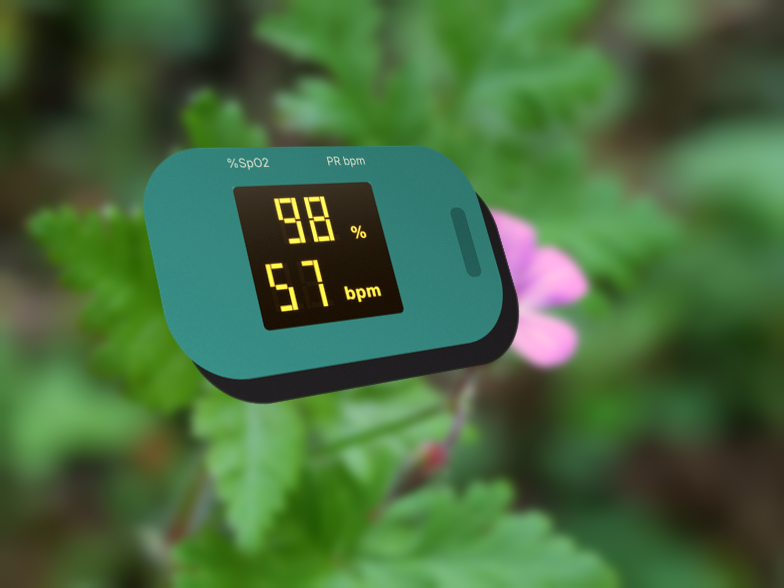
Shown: 57 bpm
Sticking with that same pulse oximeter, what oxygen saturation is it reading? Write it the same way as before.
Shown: 98 %
